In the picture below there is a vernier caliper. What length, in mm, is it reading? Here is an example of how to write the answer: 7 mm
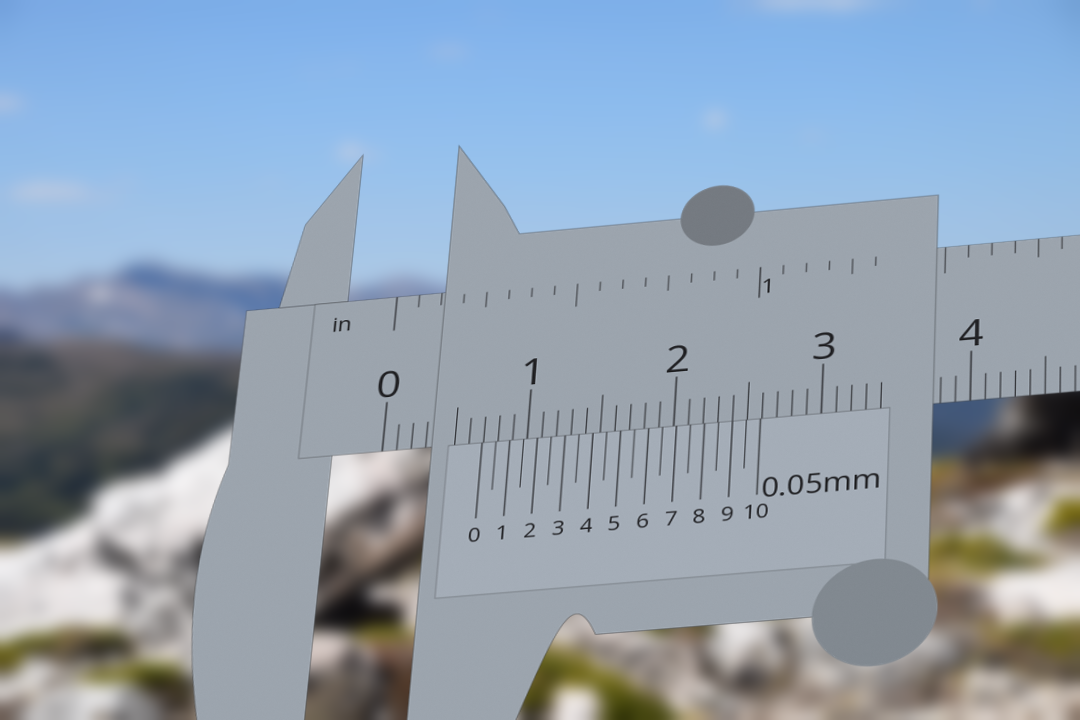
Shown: 6.9 mm
